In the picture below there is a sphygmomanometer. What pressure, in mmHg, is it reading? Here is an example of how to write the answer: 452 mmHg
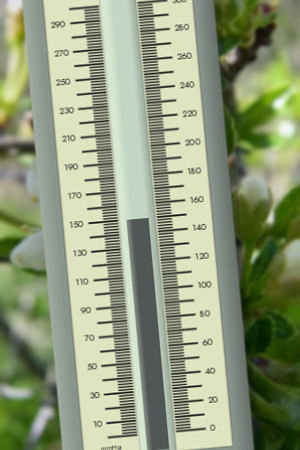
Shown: 150 mmHg
